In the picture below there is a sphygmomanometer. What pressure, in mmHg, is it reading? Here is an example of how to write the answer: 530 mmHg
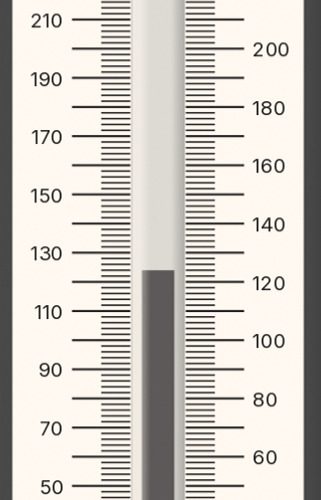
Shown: 124 mmHg
